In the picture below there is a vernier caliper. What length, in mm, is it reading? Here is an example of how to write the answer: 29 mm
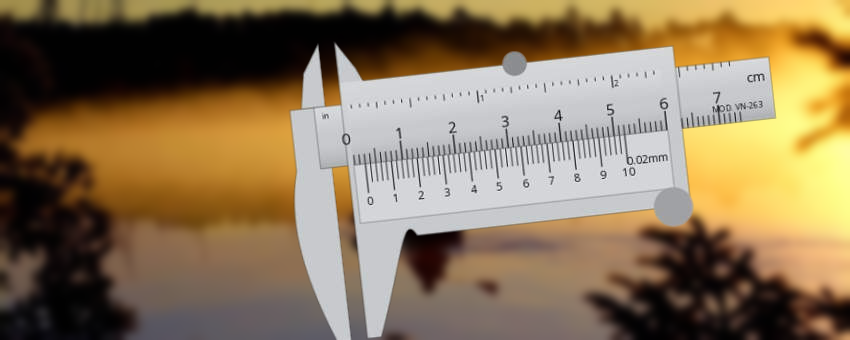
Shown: 3.0 mm
